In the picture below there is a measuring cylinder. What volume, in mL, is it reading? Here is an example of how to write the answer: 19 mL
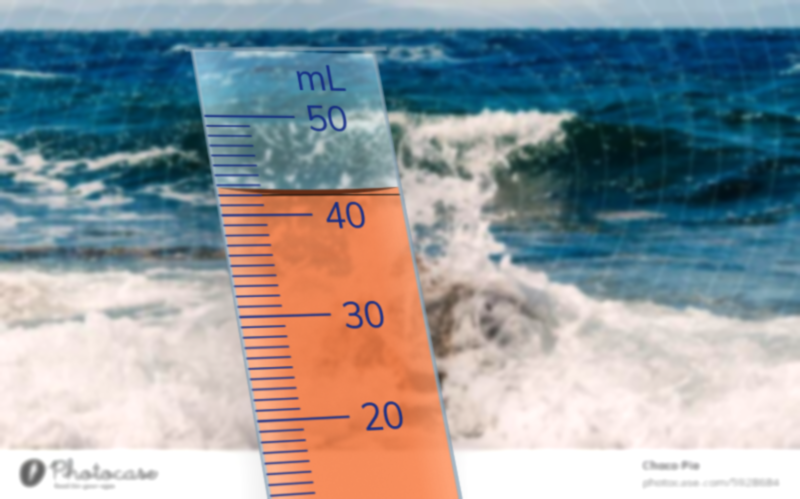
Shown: 42 mL
